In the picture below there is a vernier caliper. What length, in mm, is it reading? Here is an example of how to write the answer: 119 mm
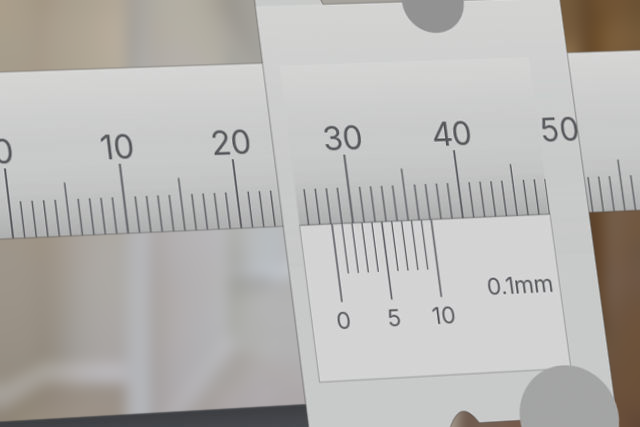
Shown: 28.1 mm
